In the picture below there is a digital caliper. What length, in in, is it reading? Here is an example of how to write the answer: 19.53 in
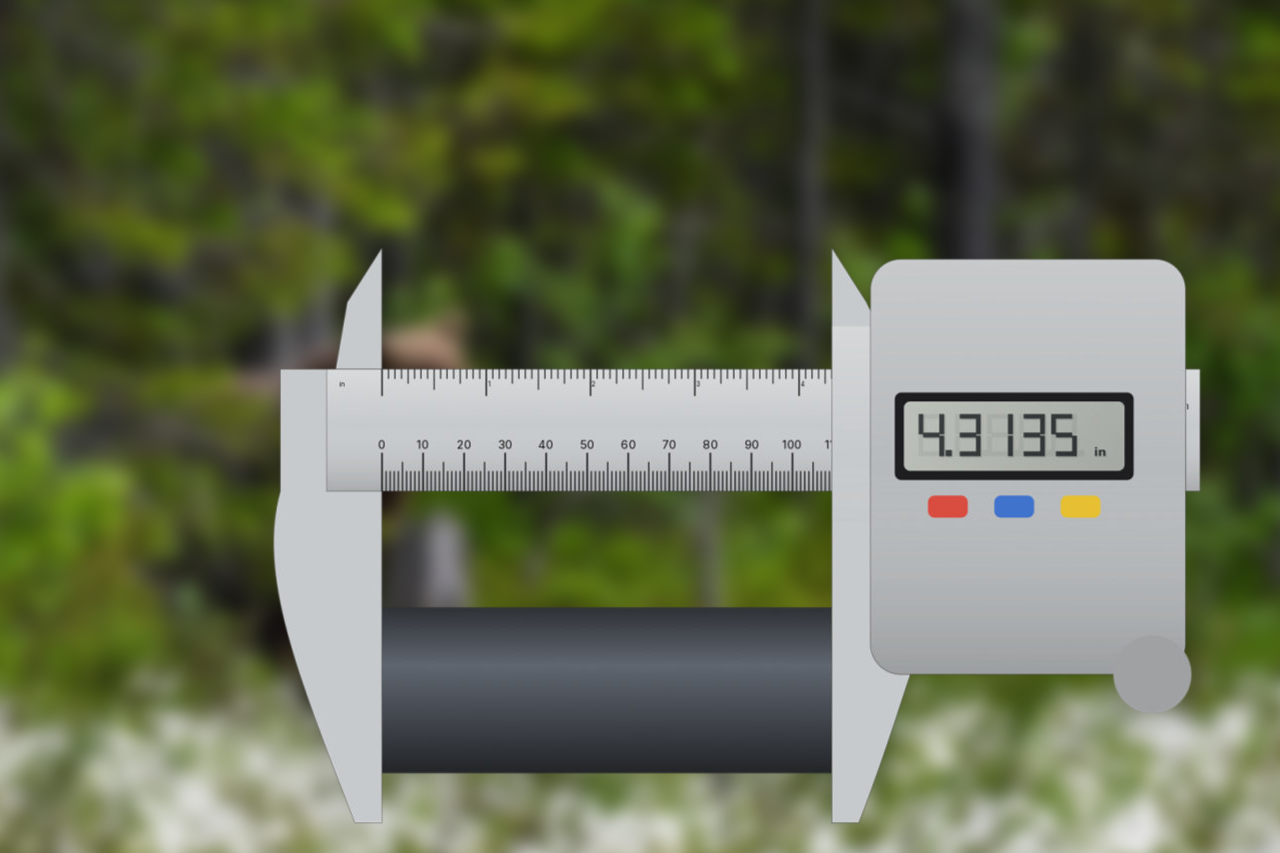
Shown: 4.3135 in
